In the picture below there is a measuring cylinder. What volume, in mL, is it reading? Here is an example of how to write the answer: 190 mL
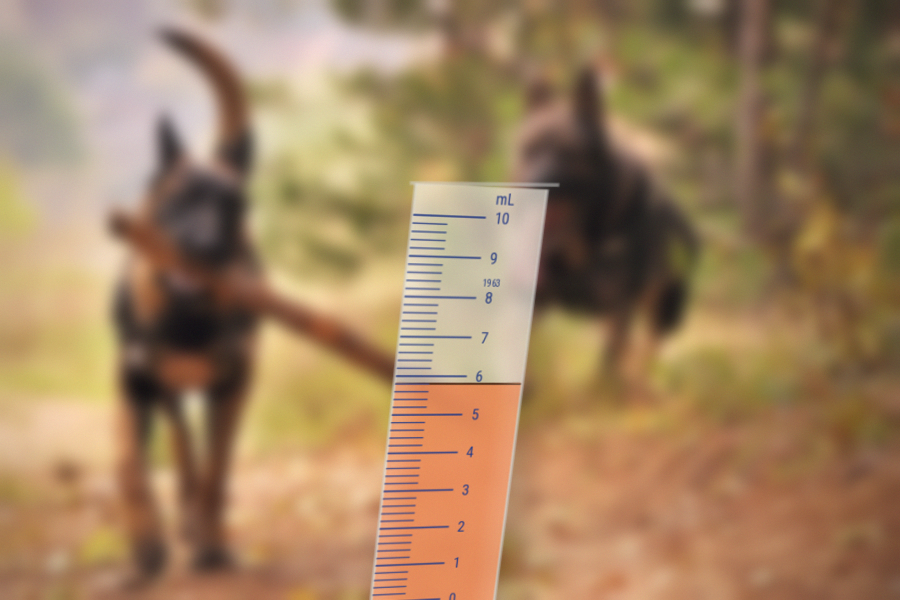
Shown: 5.8 mL
